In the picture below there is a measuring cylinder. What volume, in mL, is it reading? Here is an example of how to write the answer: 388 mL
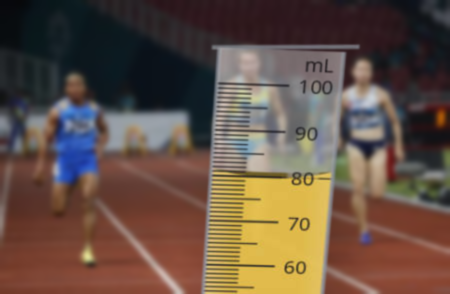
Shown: 80 mL
